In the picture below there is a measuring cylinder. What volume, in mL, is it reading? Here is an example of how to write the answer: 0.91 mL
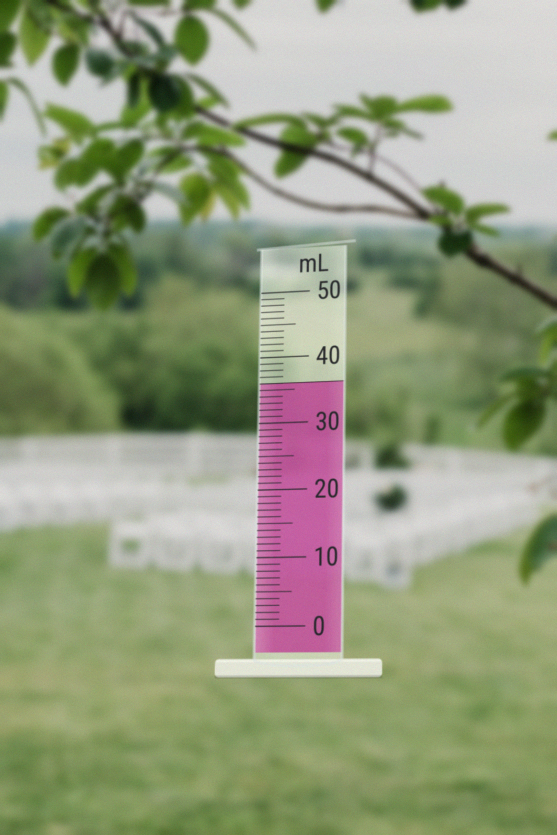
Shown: 36 mL
